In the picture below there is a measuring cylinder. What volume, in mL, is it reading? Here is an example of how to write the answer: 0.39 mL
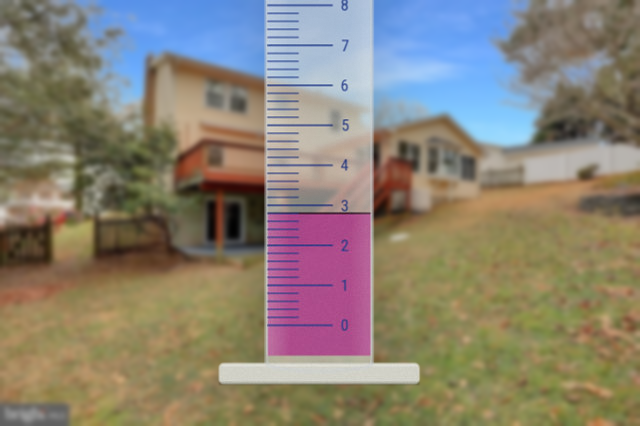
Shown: 2.8 mL
